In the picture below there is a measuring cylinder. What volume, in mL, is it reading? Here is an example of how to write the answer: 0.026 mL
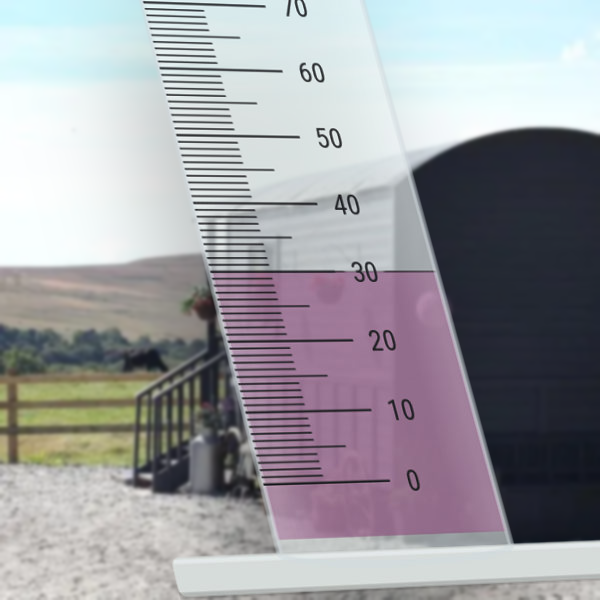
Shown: 30 mL
